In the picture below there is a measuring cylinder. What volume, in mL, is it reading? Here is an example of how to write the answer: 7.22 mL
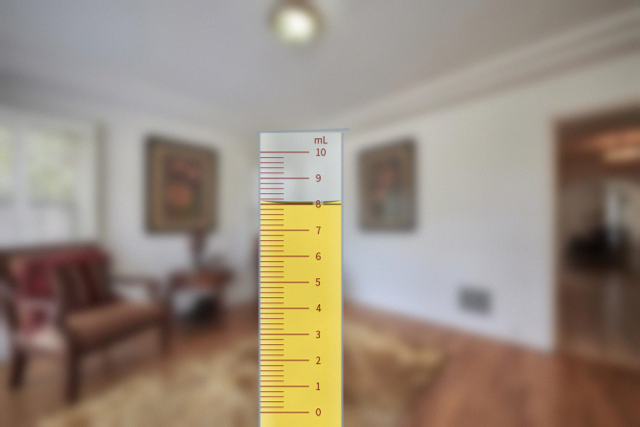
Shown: 8 mL
